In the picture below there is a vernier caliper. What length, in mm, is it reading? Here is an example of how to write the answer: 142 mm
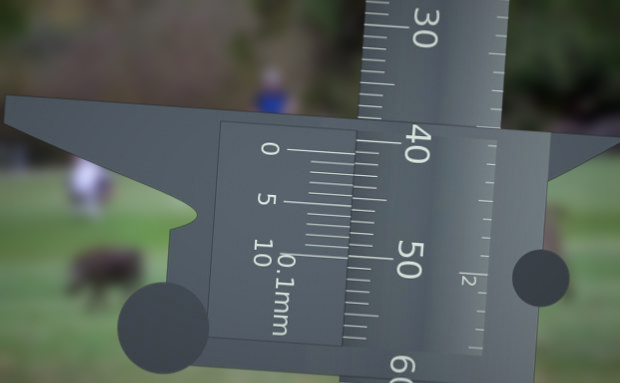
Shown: 41.2 mm
